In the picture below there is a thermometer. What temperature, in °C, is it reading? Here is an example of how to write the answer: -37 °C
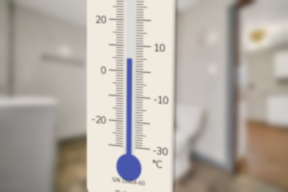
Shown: 5 °C
